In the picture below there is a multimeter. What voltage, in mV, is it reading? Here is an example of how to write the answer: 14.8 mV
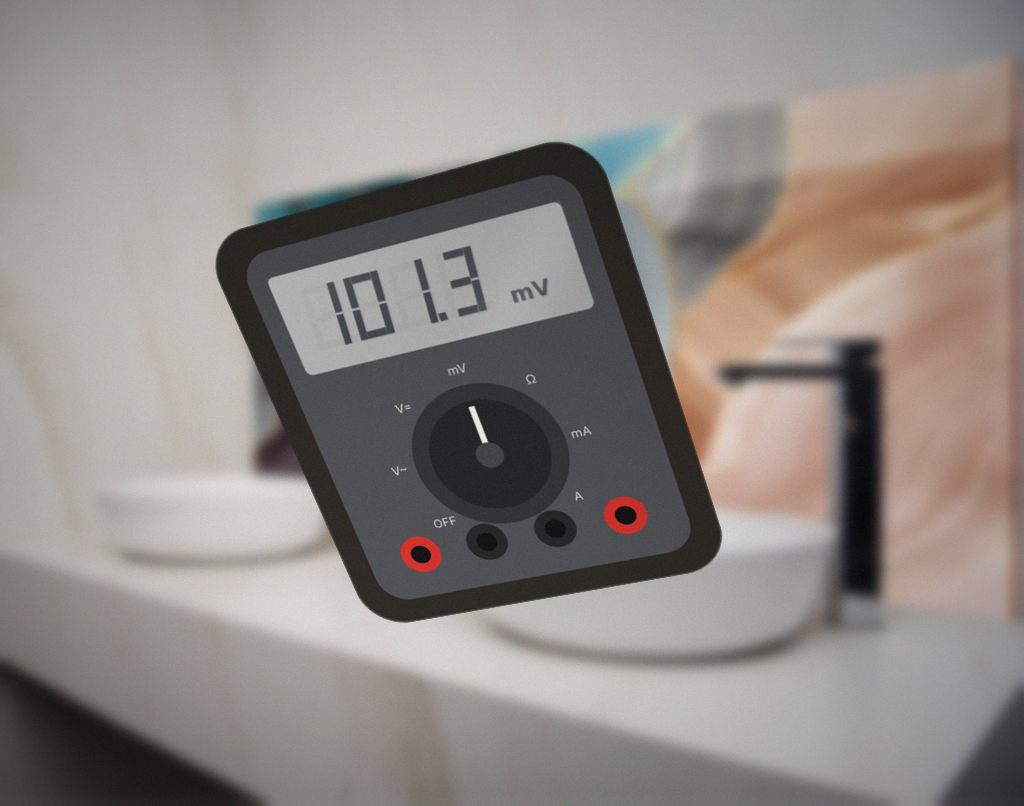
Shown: 101.3 mV
